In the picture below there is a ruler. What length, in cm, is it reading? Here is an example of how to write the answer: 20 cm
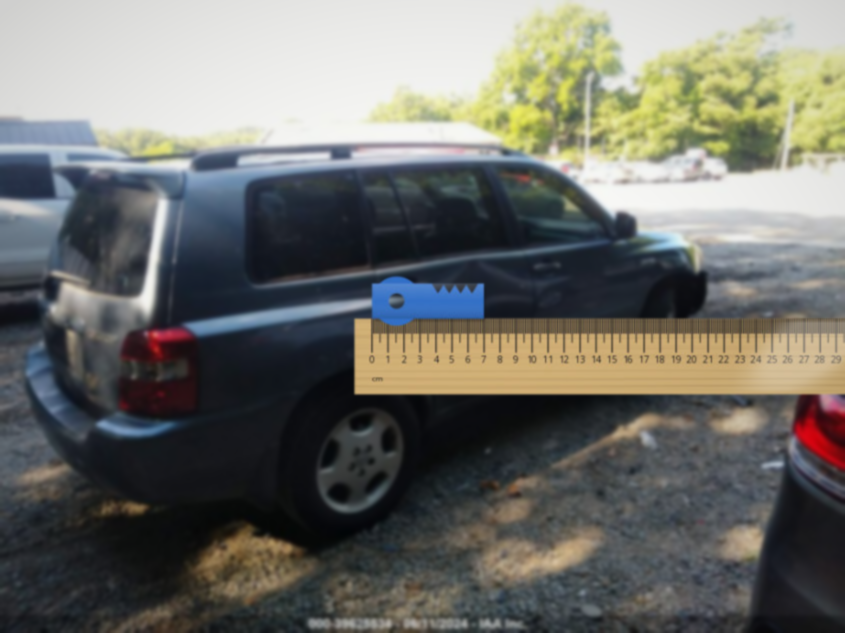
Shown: 7 cm
